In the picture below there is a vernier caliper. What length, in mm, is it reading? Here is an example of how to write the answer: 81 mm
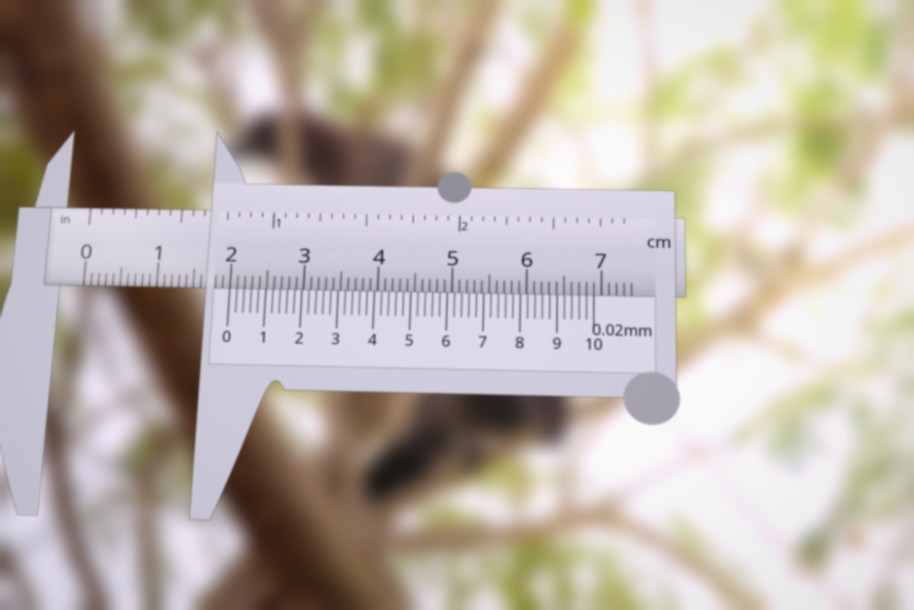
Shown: 20.0 mm
